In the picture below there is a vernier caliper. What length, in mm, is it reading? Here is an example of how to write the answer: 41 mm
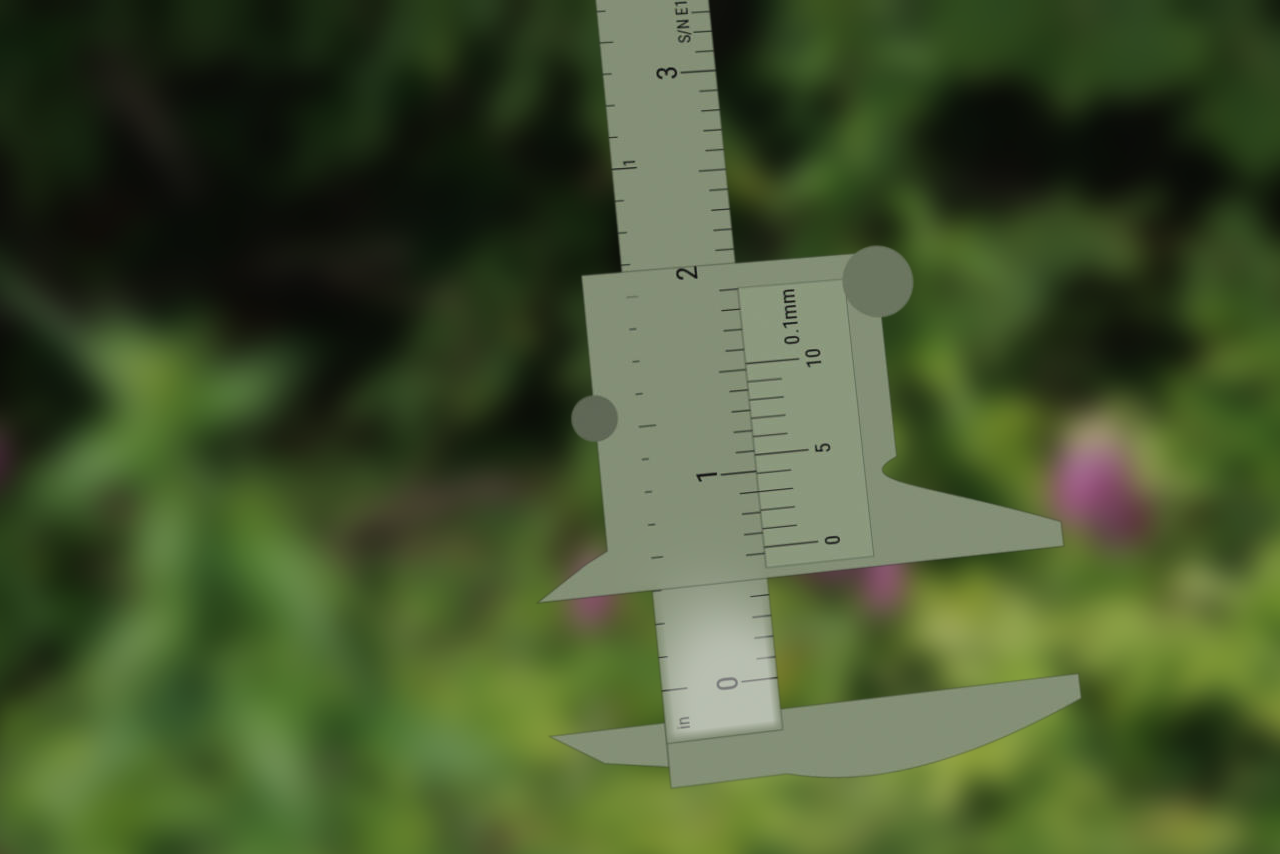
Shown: 6.3 mm
